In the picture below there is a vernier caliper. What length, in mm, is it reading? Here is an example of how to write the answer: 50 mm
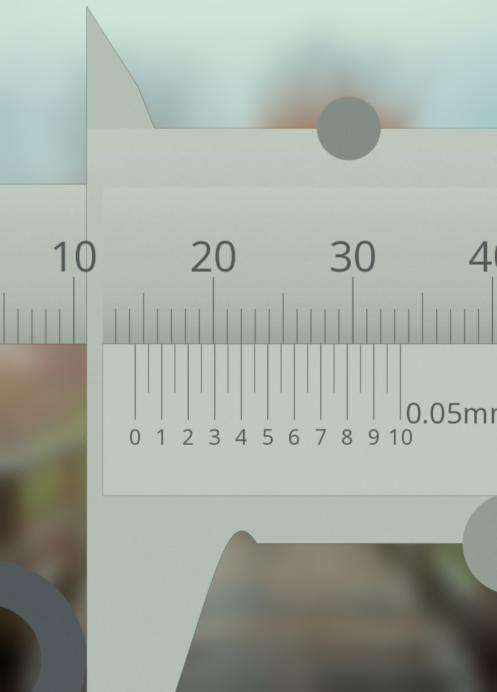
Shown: 14.4 mm
